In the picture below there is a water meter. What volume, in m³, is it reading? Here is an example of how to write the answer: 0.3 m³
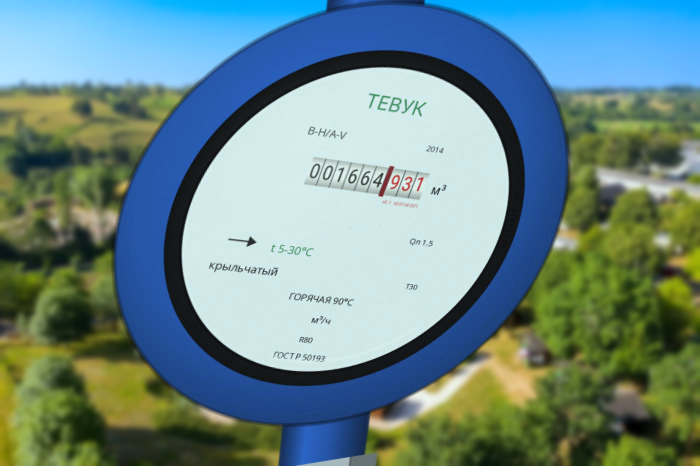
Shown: 1664.931 m³
